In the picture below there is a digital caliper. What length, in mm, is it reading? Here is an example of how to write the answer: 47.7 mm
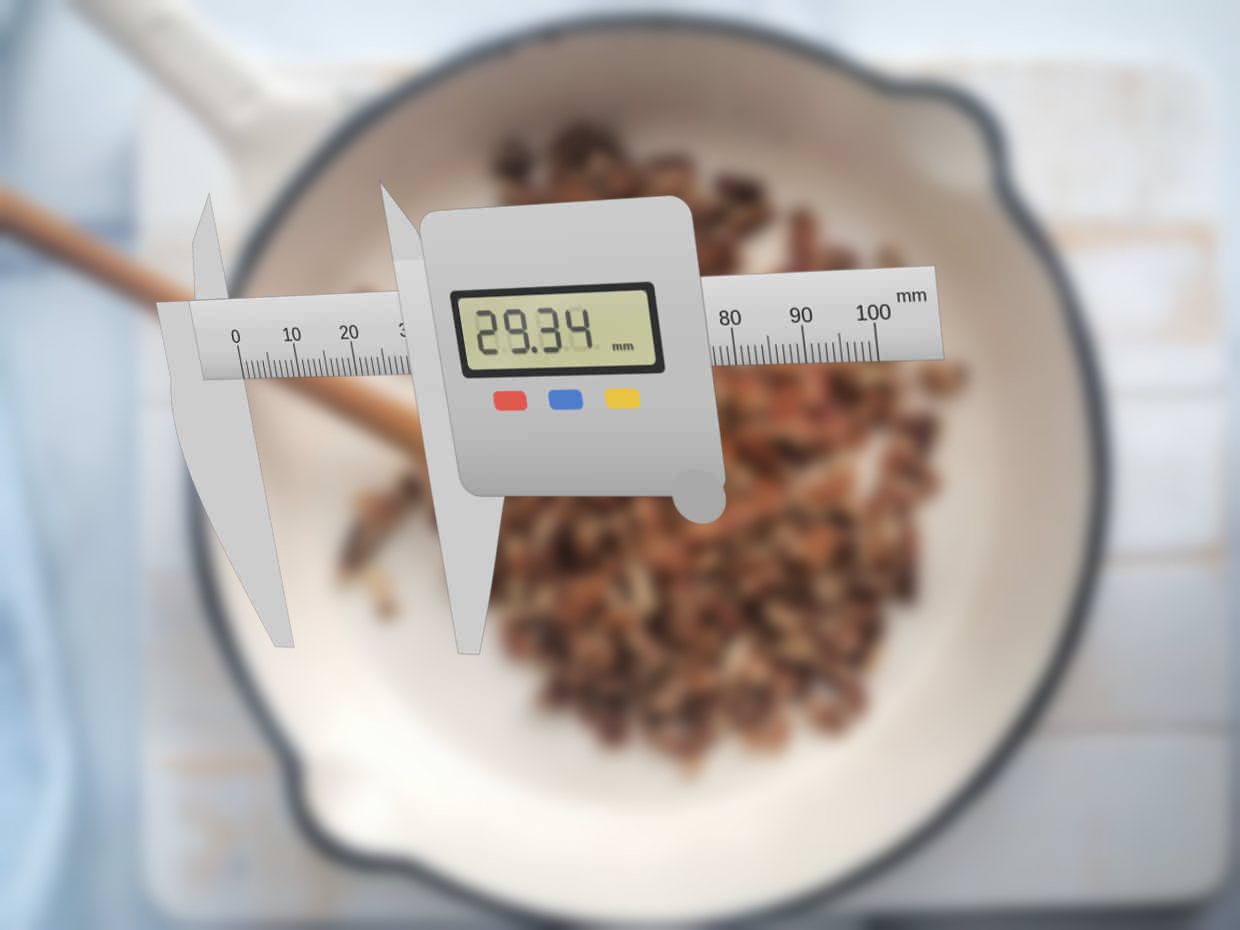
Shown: 29.34 mm
